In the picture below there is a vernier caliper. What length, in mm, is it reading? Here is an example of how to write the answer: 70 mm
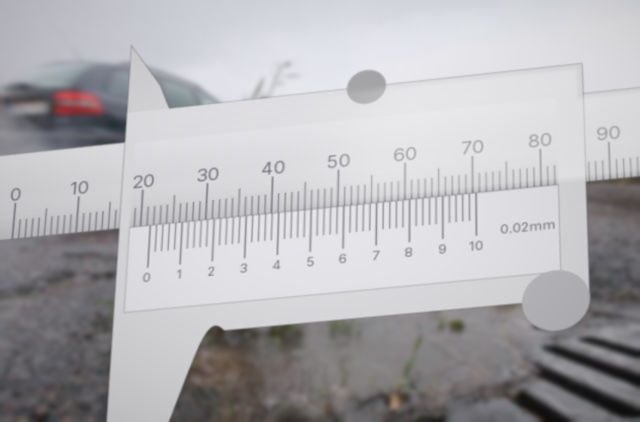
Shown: 21.5 mm
